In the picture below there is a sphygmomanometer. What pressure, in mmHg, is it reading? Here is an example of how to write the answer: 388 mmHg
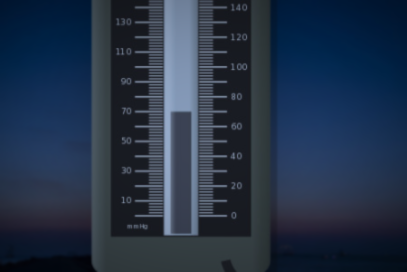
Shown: 70 mmHg
